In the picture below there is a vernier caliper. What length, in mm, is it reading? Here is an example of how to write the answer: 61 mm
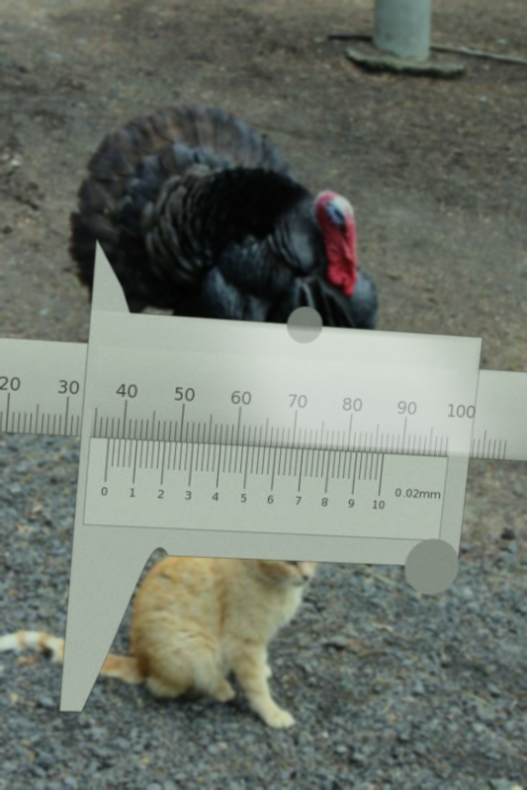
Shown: 37.5 mm
